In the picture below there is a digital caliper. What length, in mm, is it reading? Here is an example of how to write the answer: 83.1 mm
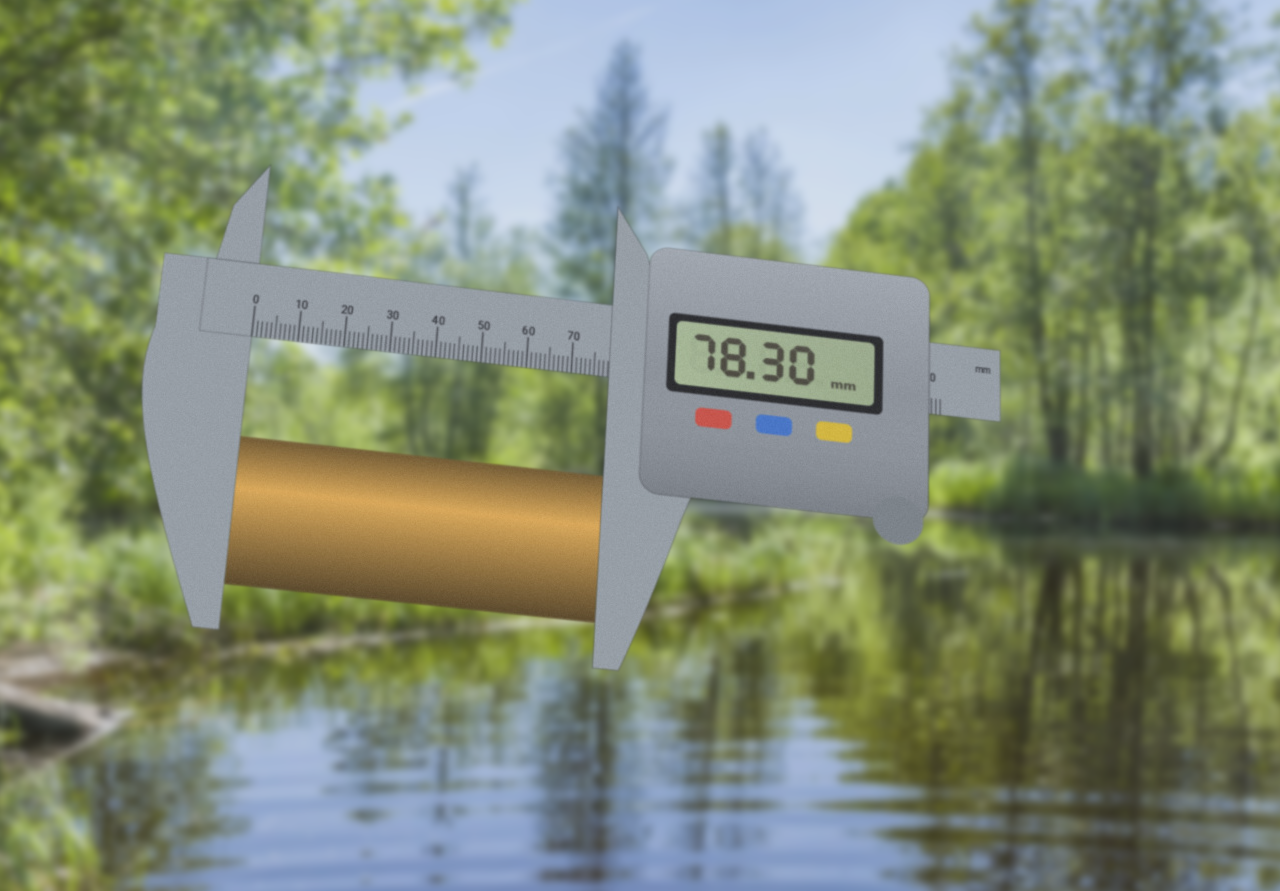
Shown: 78.30 mm
